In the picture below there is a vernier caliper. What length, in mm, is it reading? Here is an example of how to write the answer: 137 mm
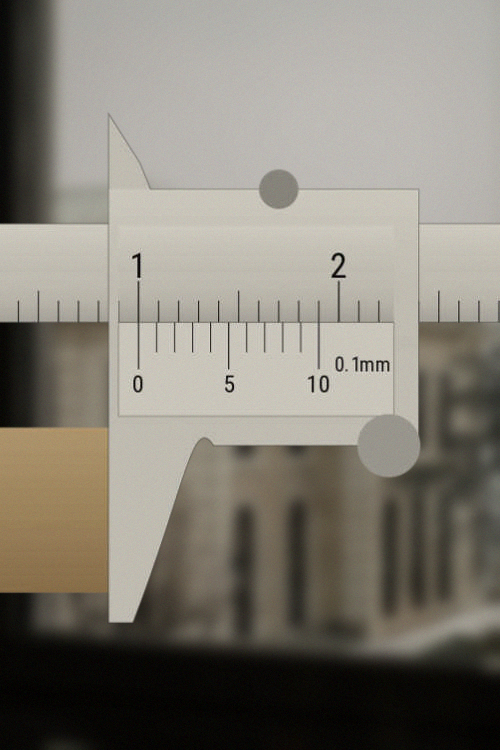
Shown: 10.0 mm
